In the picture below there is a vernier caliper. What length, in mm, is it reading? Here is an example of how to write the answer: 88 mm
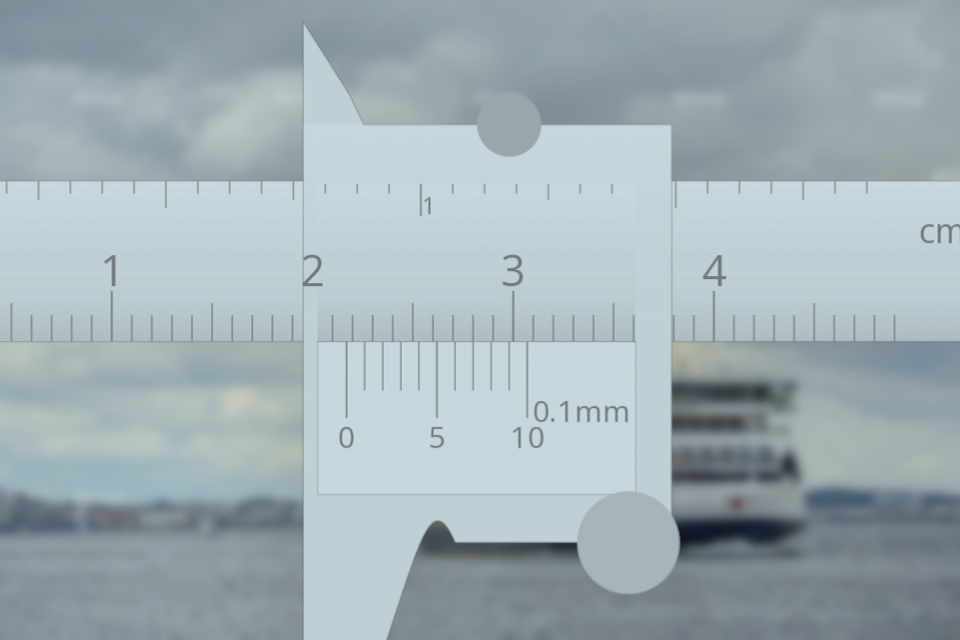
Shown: 21.7 mm
